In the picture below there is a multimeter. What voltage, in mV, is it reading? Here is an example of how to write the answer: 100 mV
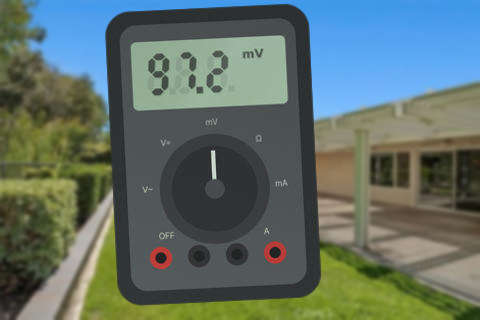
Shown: 97.2 mV
